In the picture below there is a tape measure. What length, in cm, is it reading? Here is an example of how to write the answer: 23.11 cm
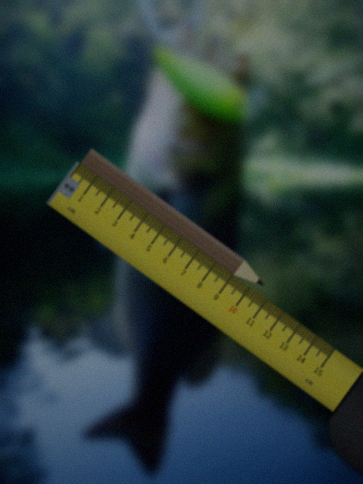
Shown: 10.5 cm
